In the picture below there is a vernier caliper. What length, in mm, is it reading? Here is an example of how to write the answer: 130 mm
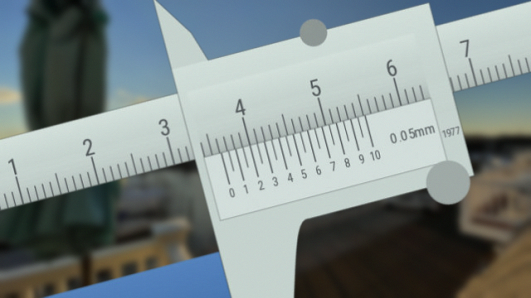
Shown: 36.2 mm
